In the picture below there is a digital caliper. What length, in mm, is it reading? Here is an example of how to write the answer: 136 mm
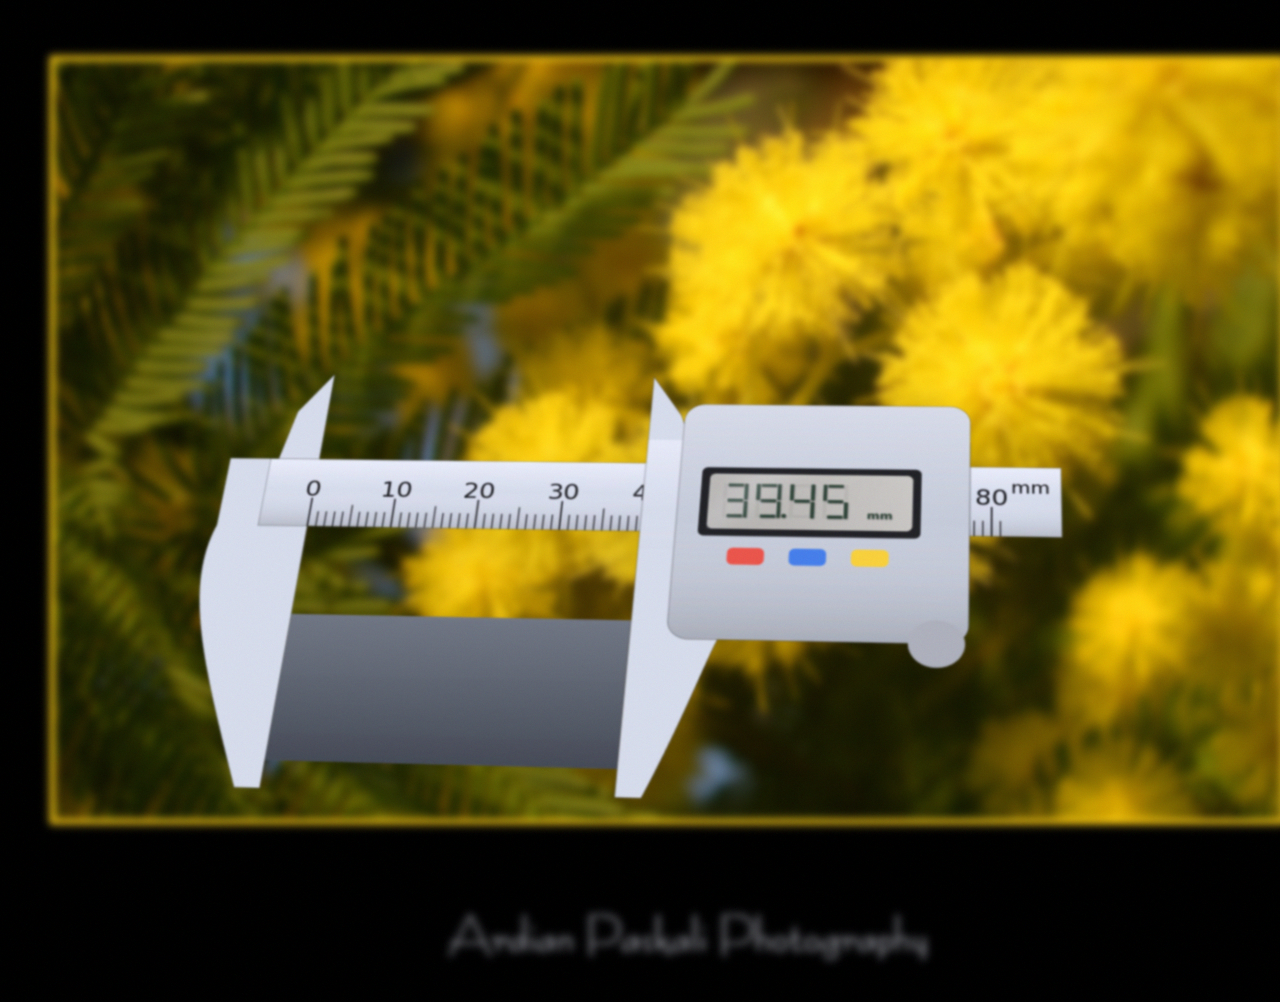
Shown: 39.45 mm
